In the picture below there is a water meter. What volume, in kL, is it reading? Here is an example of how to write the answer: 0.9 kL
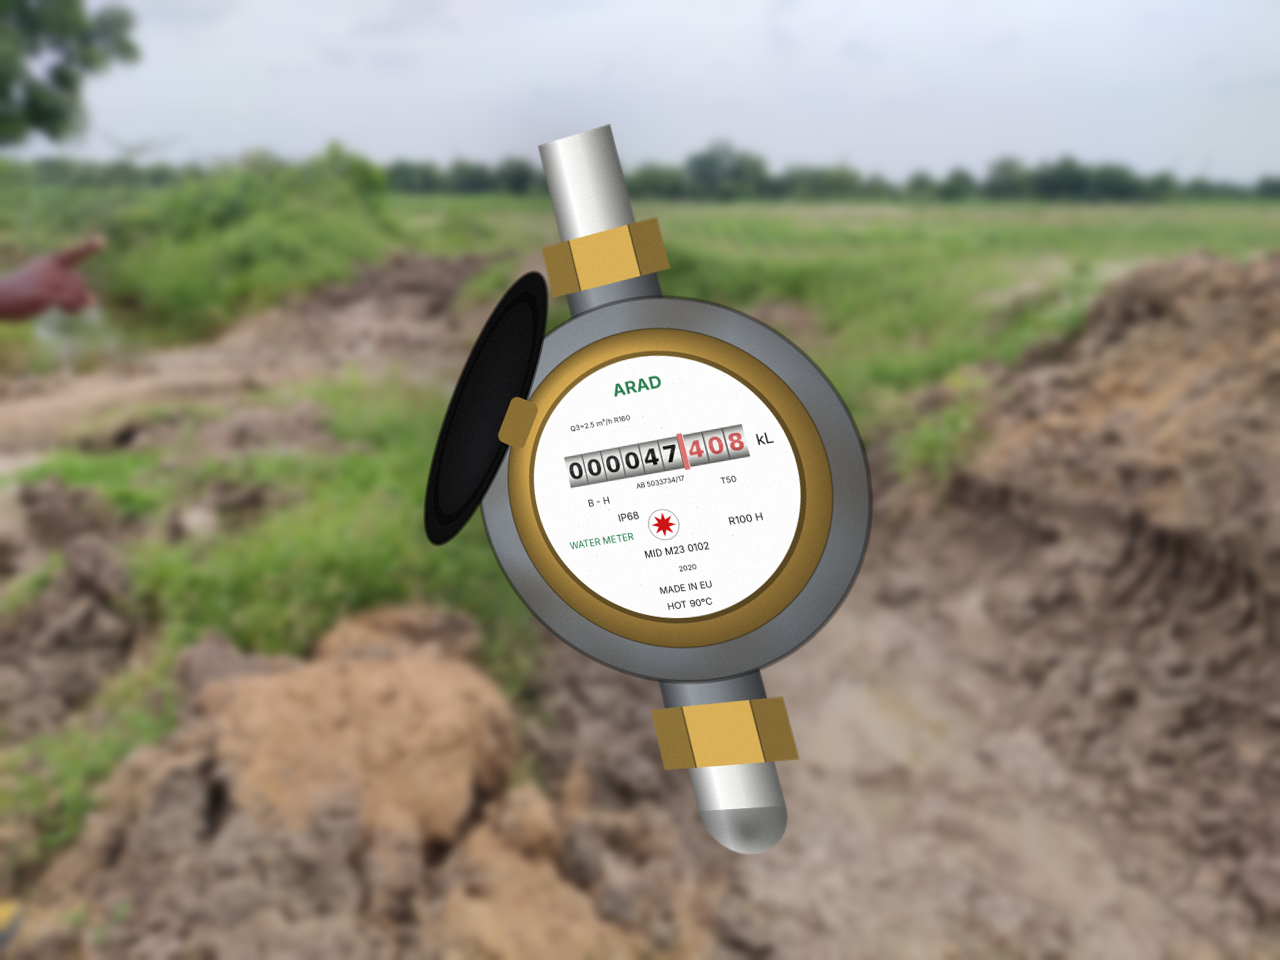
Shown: 47.408 kL
